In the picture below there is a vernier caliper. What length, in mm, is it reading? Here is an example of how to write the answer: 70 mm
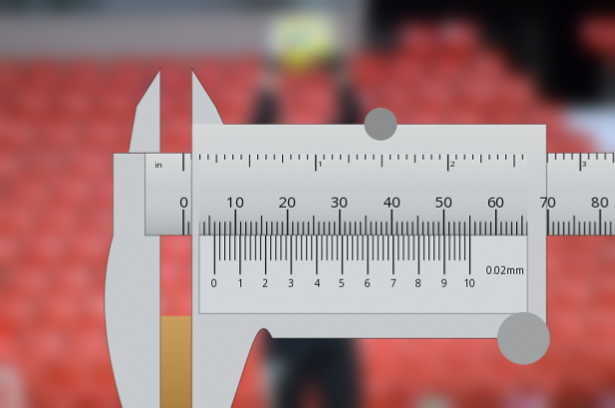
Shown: 6.0 mm
